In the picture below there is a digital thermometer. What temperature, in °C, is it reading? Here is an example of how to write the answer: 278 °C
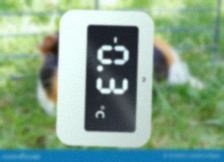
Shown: -0.3 °C
